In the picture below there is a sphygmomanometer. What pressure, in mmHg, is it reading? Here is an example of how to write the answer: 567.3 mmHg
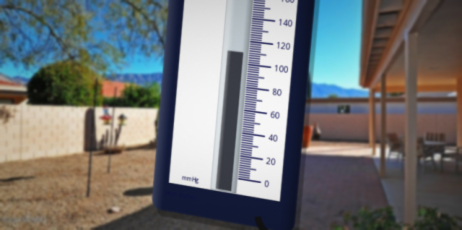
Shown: 110 mmHg
